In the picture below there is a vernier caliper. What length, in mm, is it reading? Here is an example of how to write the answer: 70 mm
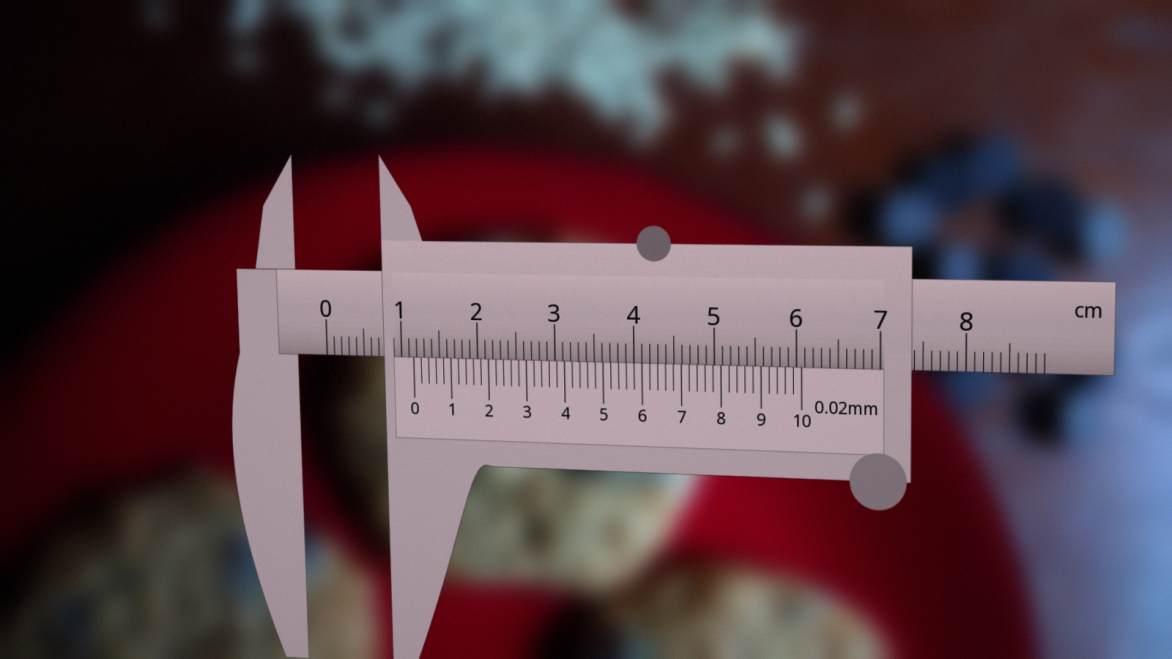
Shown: 11.6 mm
